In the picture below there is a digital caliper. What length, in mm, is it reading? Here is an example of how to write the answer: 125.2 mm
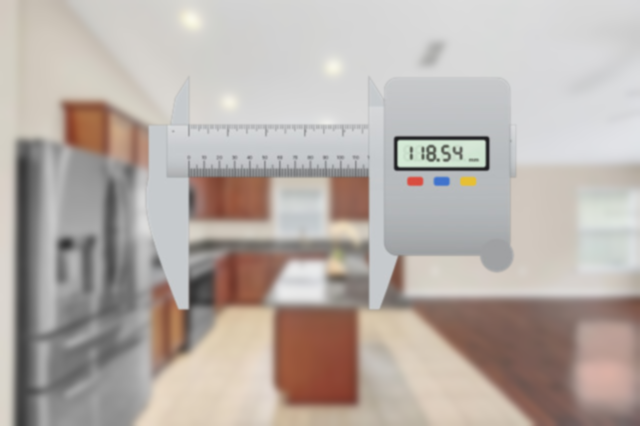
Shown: 118.54 mm
